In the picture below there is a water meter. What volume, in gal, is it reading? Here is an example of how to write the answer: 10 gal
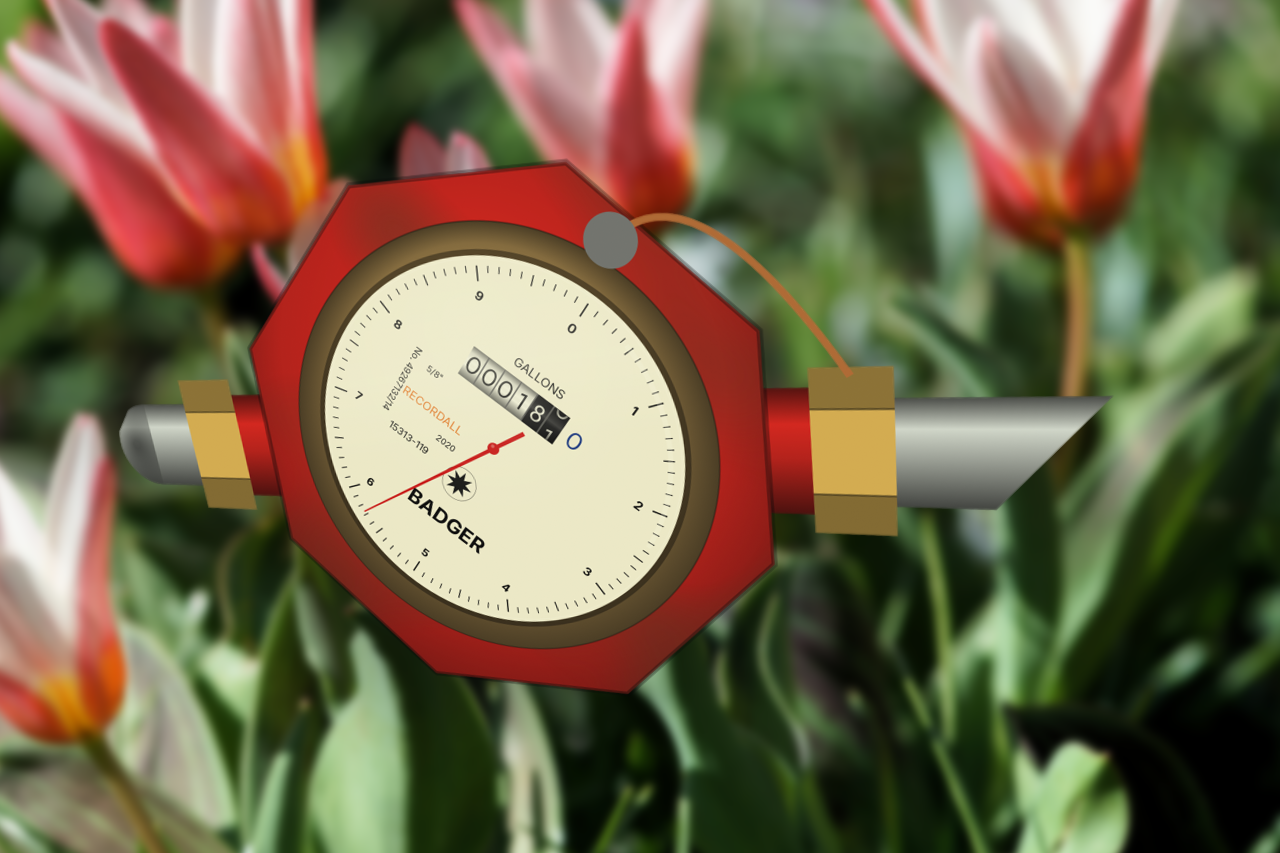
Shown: 1805.7 gal
